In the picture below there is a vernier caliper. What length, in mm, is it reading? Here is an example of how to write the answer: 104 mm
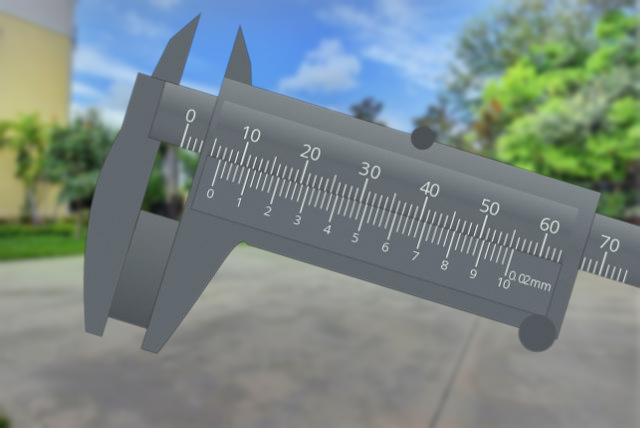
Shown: 6.6 mm
